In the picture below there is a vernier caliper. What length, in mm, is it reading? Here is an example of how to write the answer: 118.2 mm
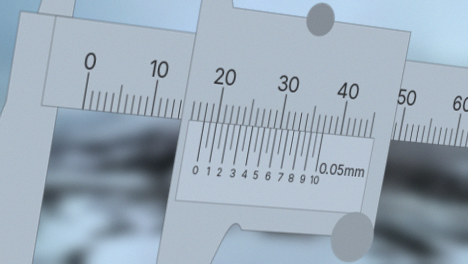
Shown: 18.0 mm
